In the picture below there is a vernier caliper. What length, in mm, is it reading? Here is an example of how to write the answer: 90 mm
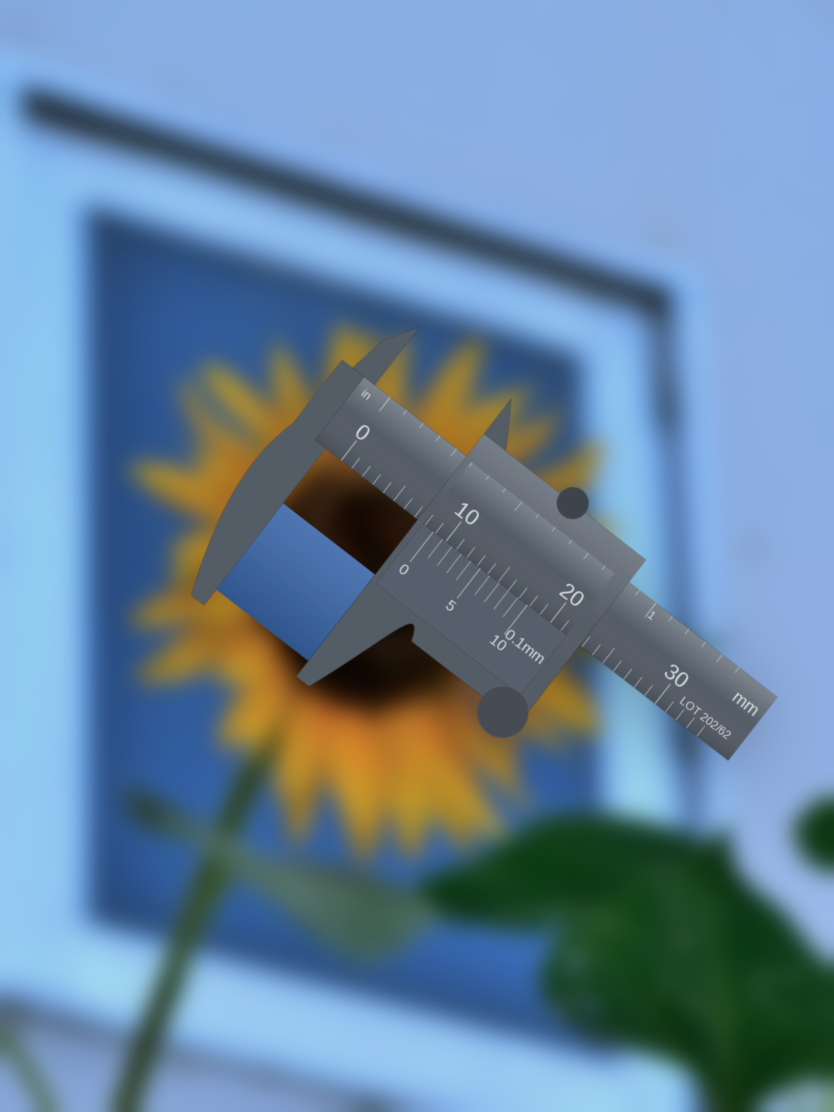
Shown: 8.8 mm
